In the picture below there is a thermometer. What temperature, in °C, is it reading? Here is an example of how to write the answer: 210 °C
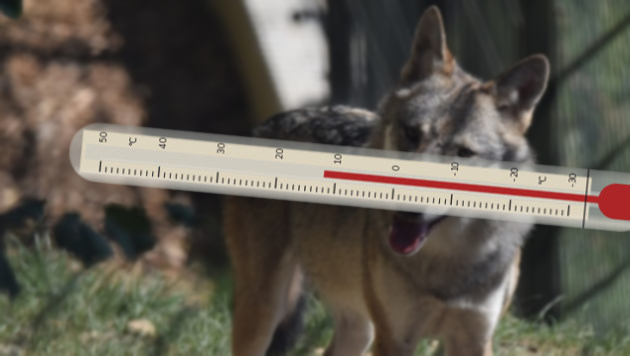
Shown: 12 °C
